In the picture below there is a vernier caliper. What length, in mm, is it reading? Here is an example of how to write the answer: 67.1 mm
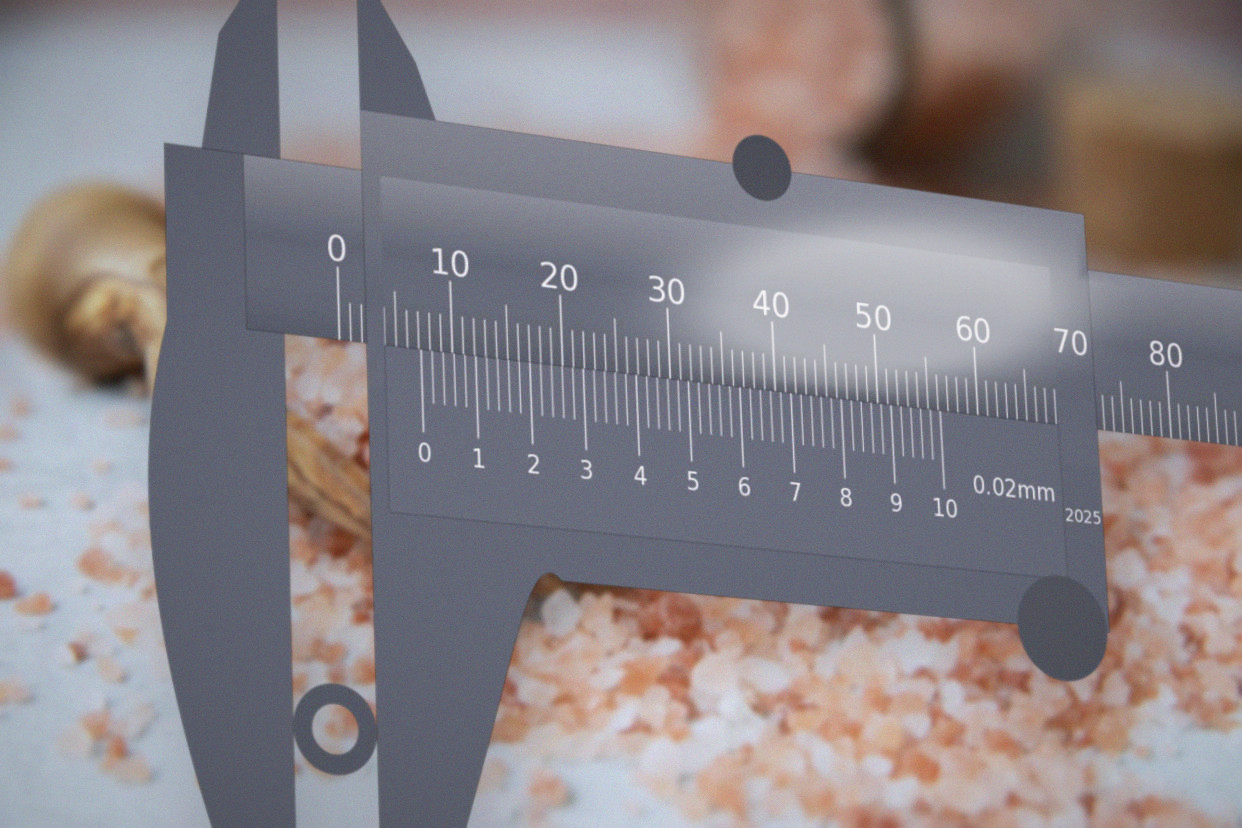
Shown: 7.2 mm
